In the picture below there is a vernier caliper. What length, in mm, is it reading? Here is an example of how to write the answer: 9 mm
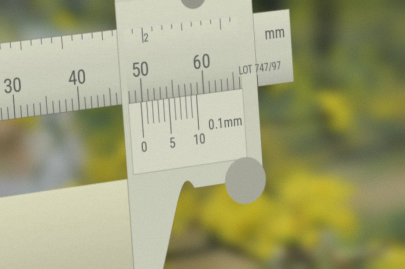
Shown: 49.8 mm
